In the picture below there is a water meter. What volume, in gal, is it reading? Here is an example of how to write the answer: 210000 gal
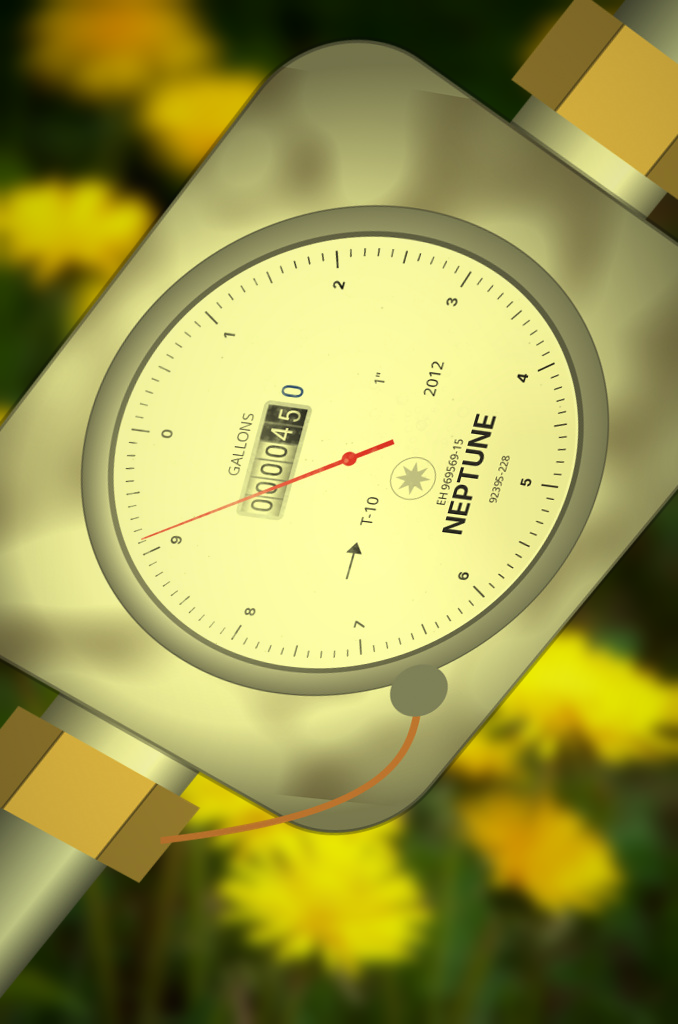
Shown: 449.1 gal
